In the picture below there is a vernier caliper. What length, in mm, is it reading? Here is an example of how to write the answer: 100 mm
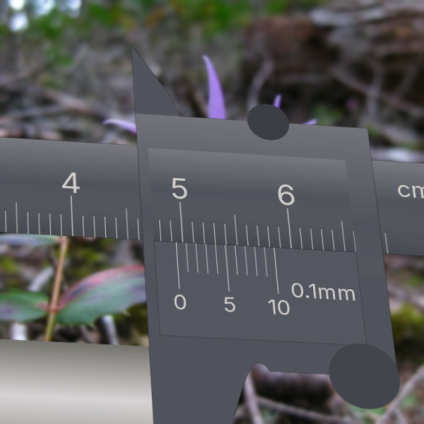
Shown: 49.4 mm
